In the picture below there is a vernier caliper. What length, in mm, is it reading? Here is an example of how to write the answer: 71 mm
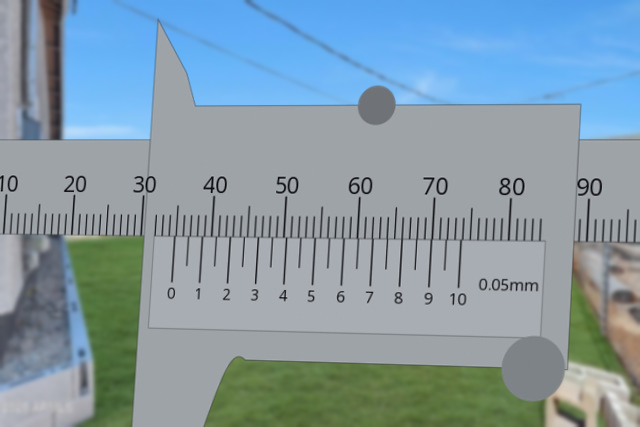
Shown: 34.8 mm
